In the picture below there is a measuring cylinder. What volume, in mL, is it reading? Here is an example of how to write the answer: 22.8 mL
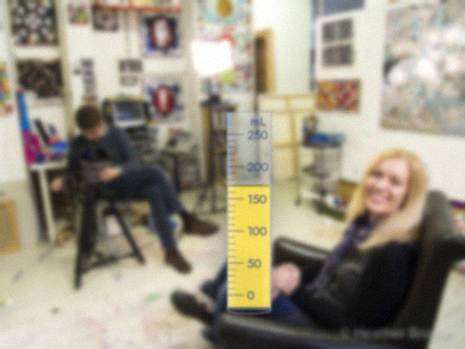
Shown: 170 mL
